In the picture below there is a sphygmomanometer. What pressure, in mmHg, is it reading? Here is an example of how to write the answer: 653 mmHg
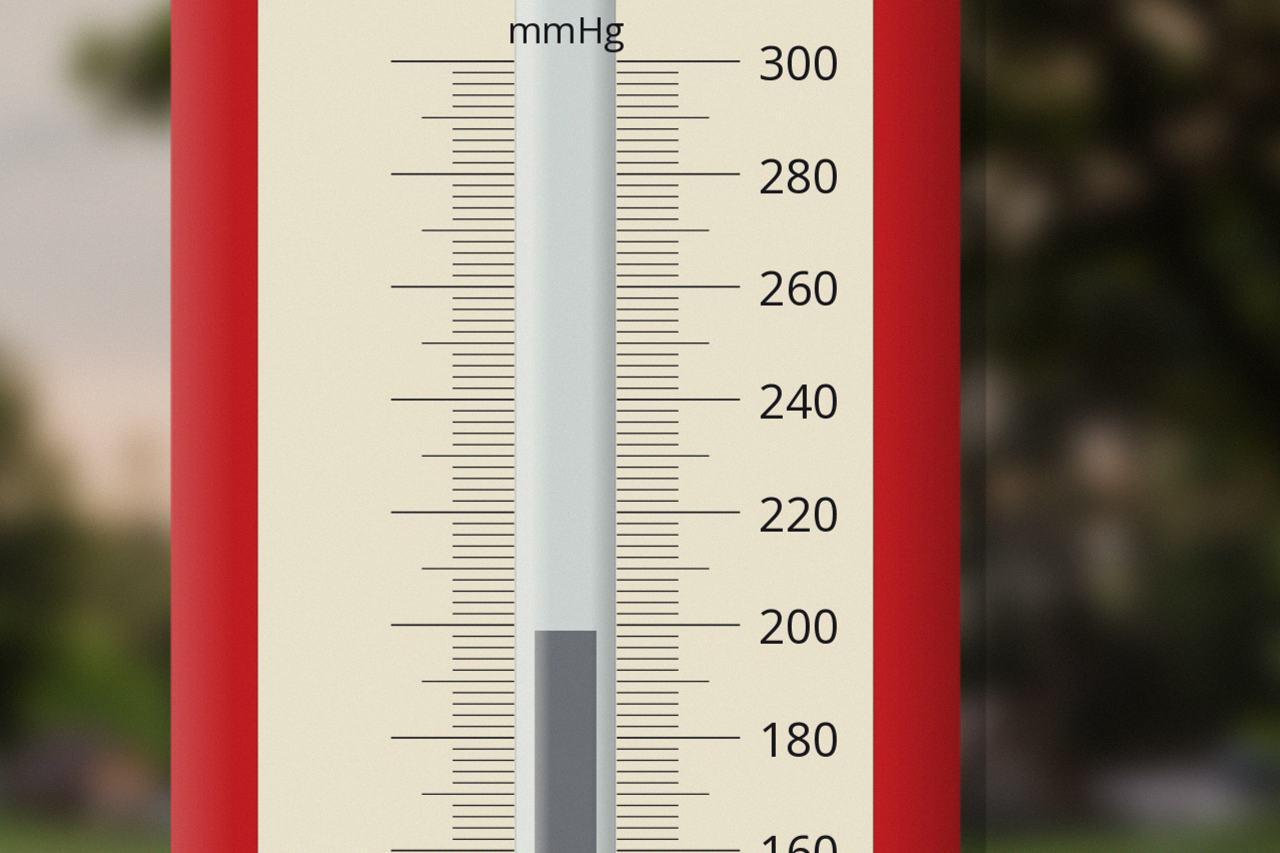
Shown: 199 mmHg
